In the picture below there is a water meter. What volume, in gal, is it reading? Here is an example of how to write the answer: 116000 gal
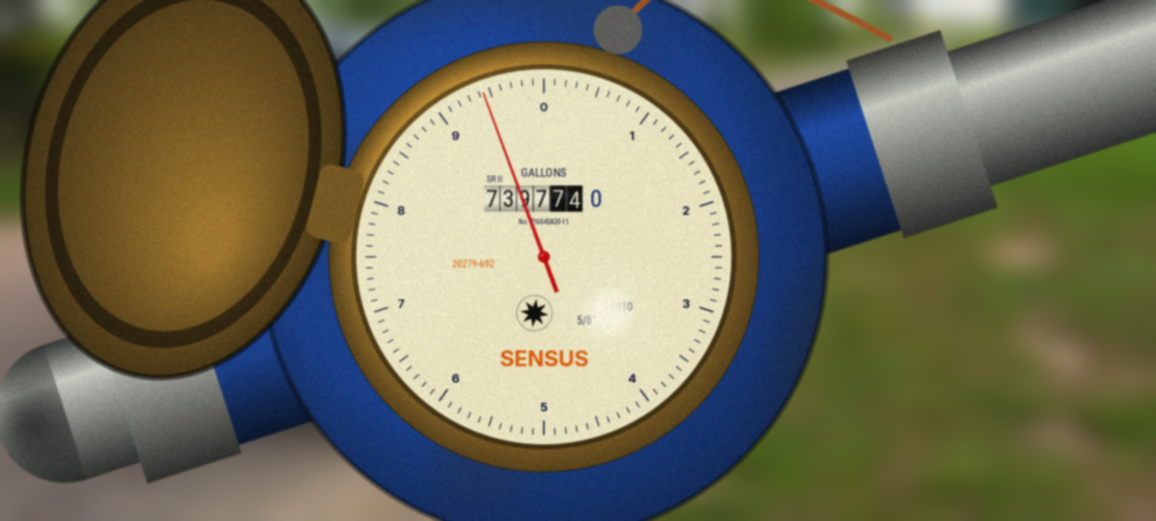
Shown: 7397739.4 gal
